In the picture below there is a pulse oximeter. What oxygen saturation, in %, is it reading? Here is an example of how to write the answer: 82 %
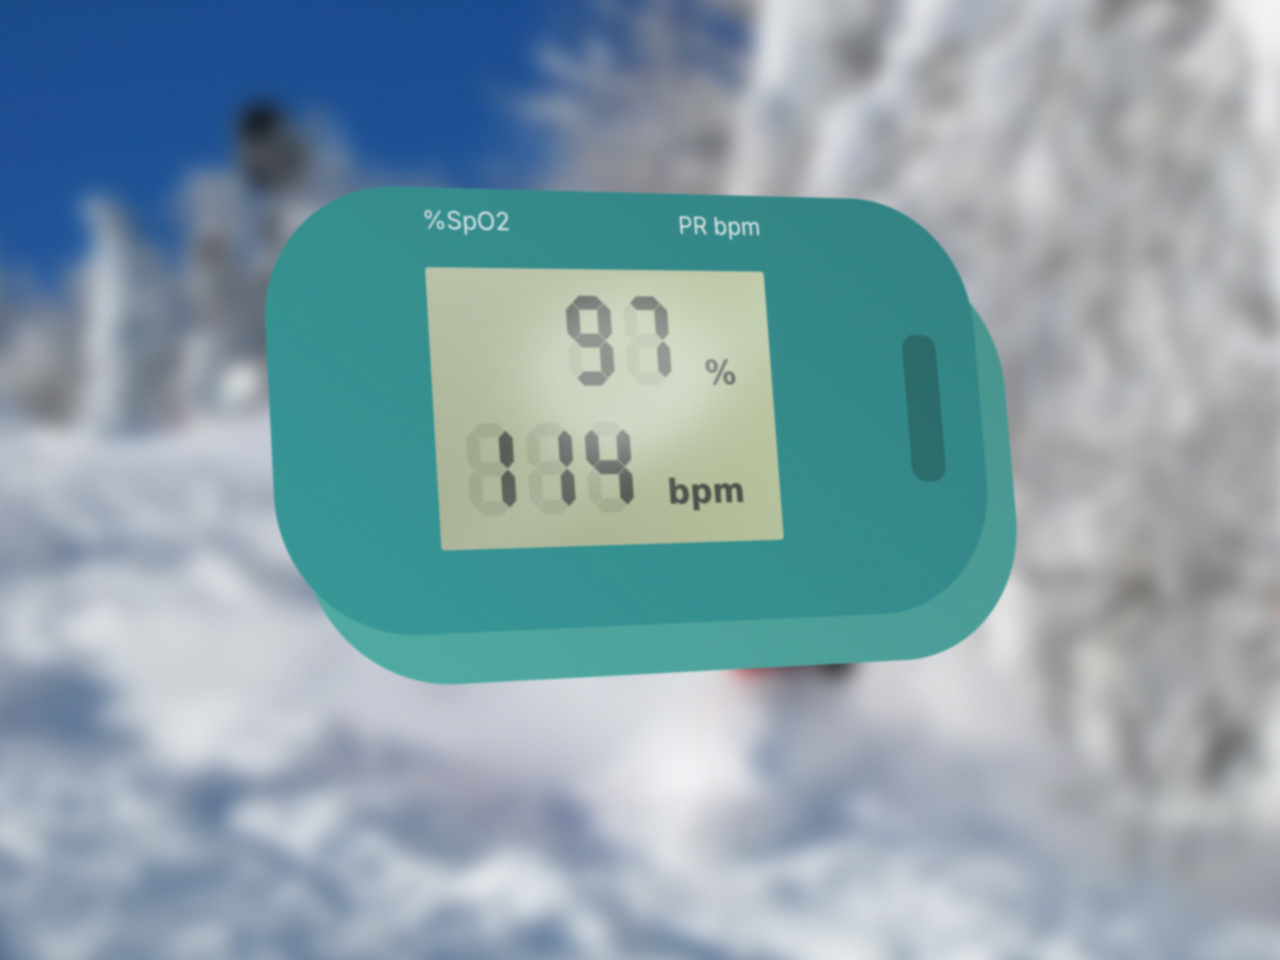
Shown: 97 %
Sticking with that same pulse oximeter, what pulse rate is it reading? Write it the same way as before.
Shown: 114 bpm
